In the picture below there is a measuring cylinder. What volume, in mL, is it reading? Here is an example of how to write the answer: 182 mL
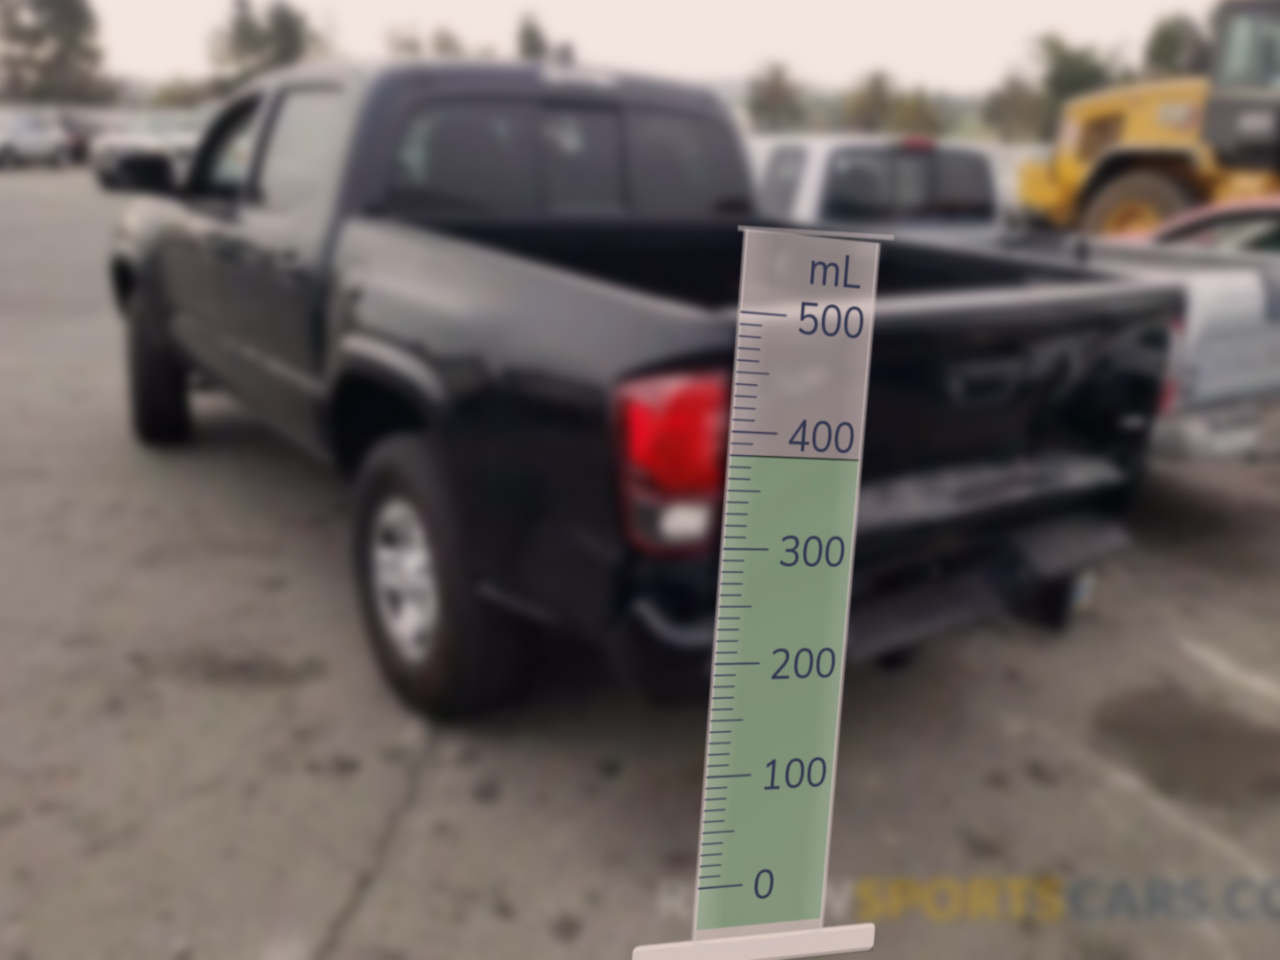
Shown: 380 mL
